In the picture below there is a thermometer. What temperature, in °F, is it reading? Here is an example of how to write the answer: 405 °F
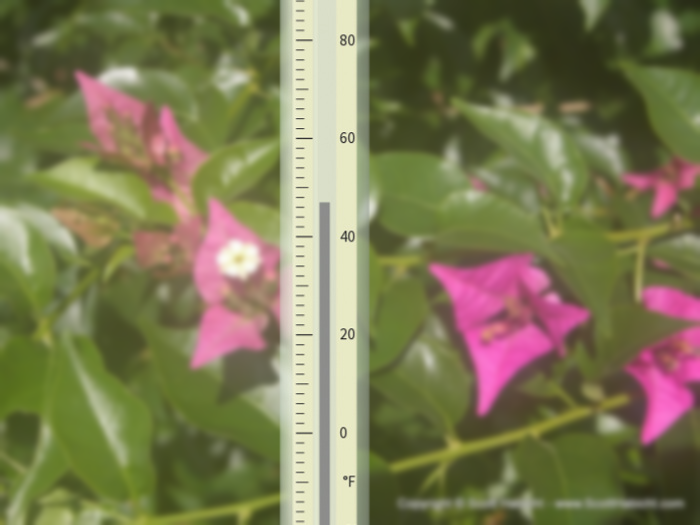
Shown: 47 °F
